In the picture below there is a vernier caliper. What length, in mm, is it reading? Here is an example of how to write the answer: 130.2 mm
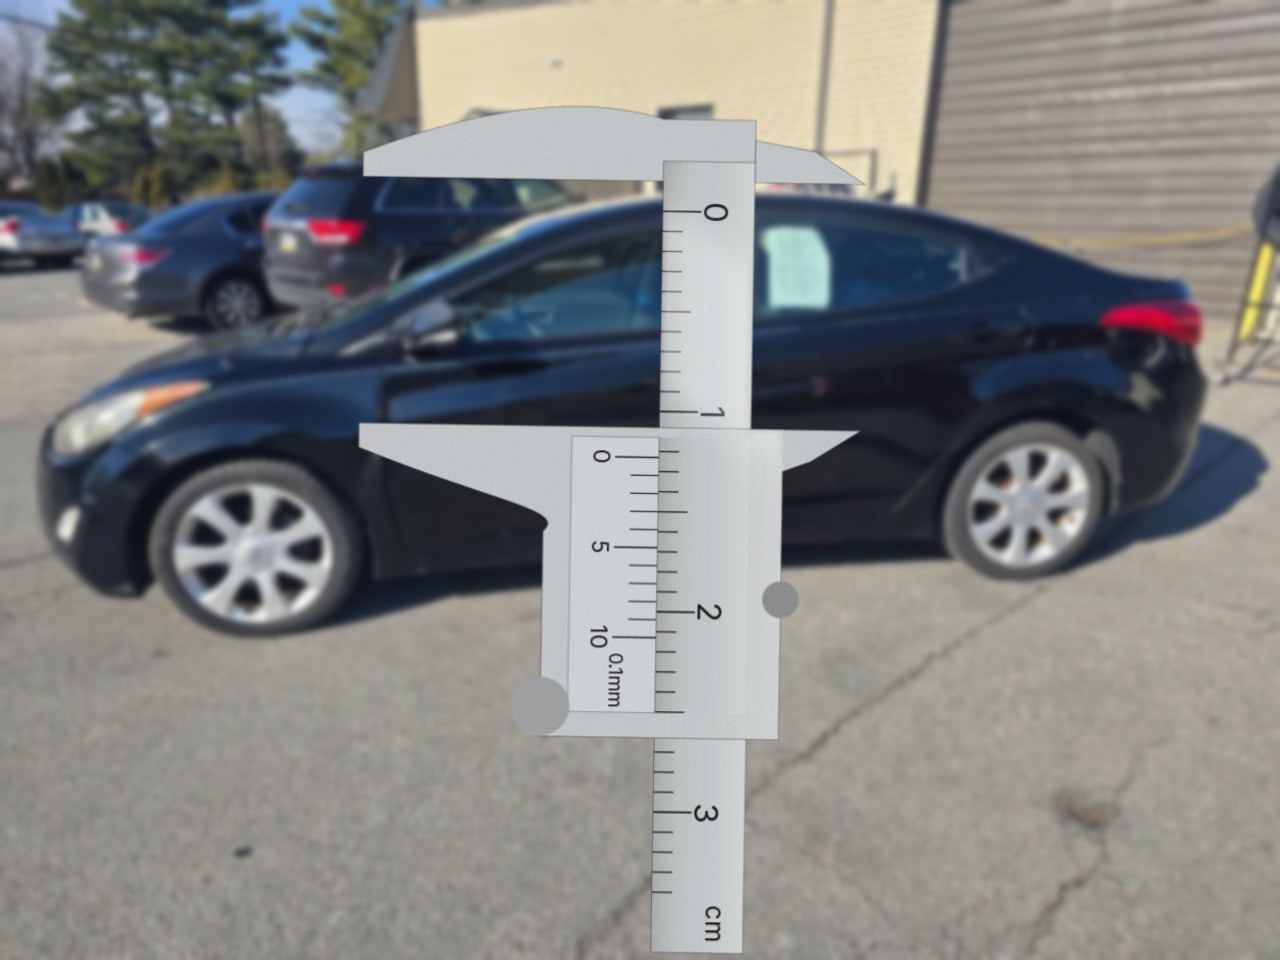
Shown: 12.3 mm
